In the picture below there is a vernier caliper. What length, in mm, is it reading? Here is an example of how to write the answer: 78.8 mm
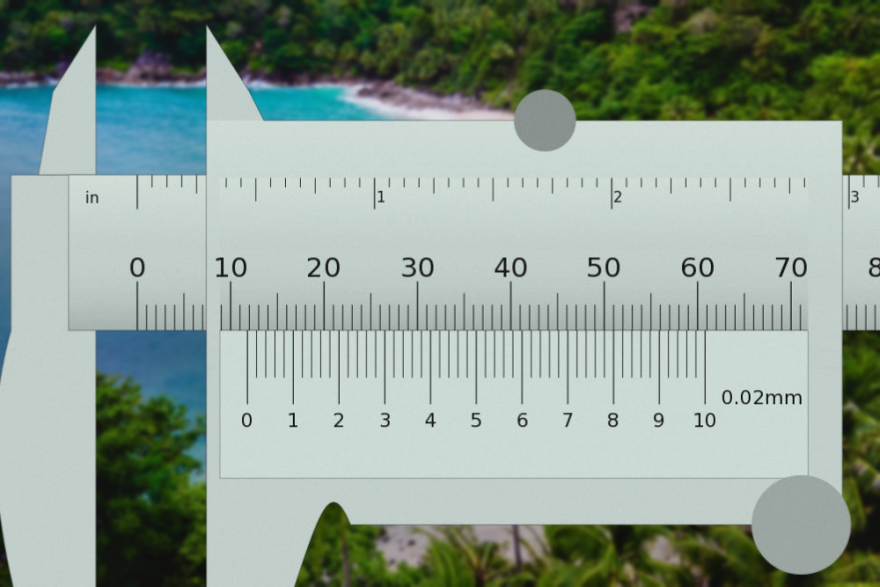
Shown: 11.8 mm
